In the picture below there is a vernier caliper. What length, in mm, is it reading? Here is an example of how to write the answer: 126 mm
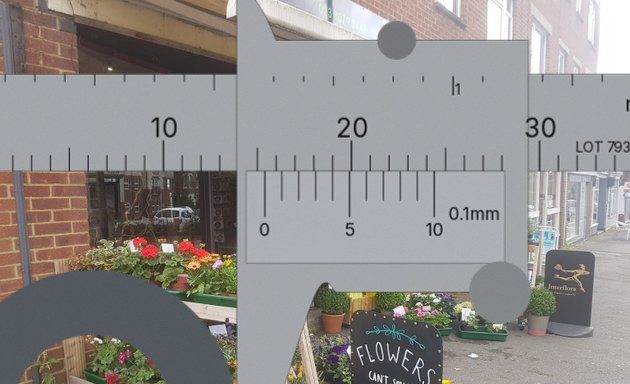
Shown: 15.4 mm
